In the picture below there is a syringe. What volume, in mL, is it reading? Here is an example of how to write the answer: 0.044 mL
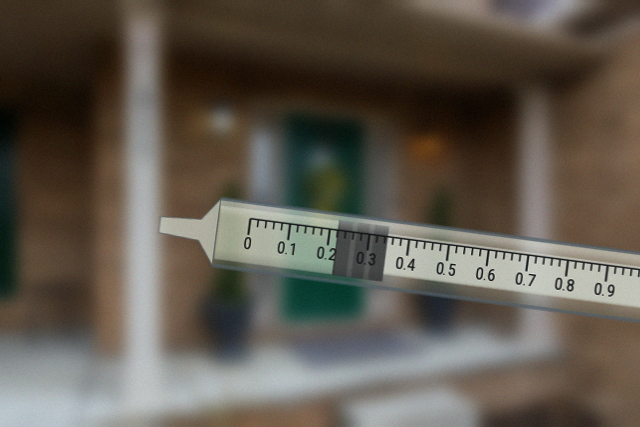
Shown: 0.22 mL
